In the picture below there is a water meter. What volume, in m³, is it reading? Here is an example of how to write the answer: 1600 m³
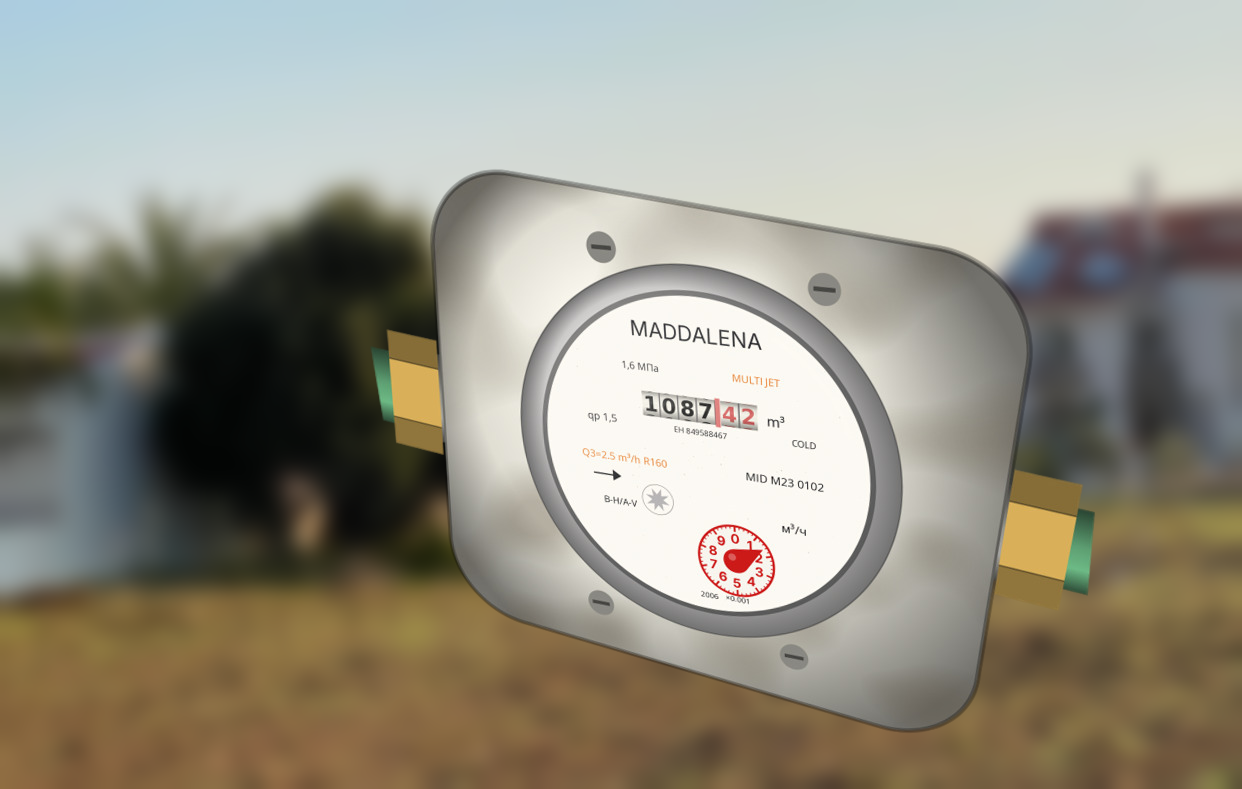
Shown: 1087.421 m³
